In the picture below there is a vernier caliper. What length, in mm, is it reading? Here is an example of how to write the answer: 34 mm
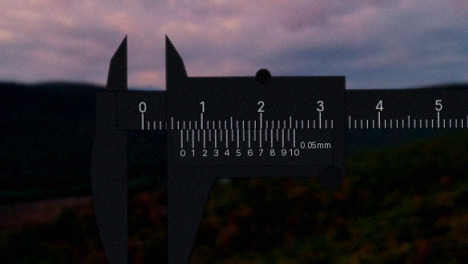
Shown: 6.6 mm
